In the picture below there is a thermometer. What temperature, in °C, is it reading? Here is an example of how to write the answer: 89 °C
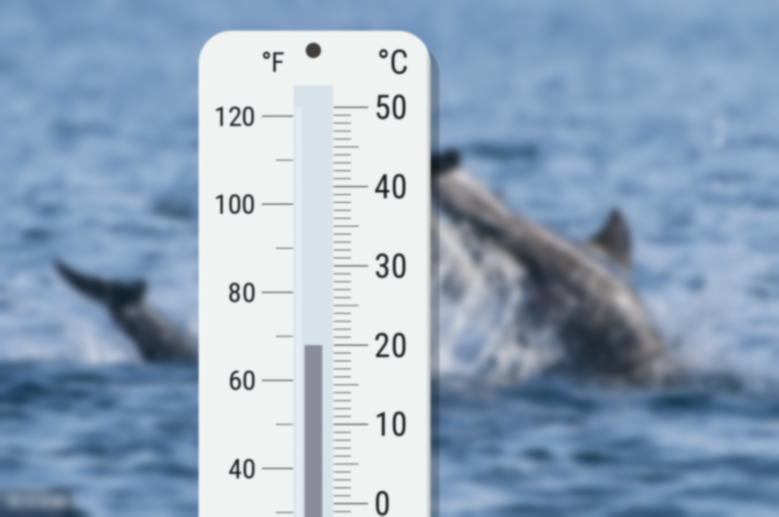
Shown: 20 °C
